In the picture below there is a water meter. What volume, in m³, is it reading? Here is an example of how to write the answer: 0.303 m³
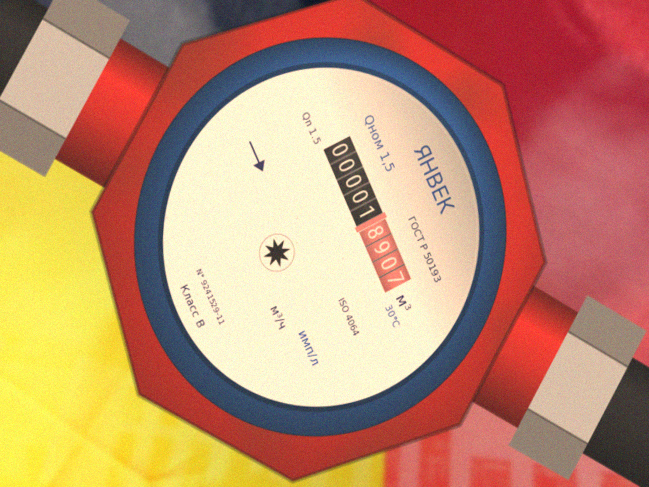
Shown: 1.8907 m³
